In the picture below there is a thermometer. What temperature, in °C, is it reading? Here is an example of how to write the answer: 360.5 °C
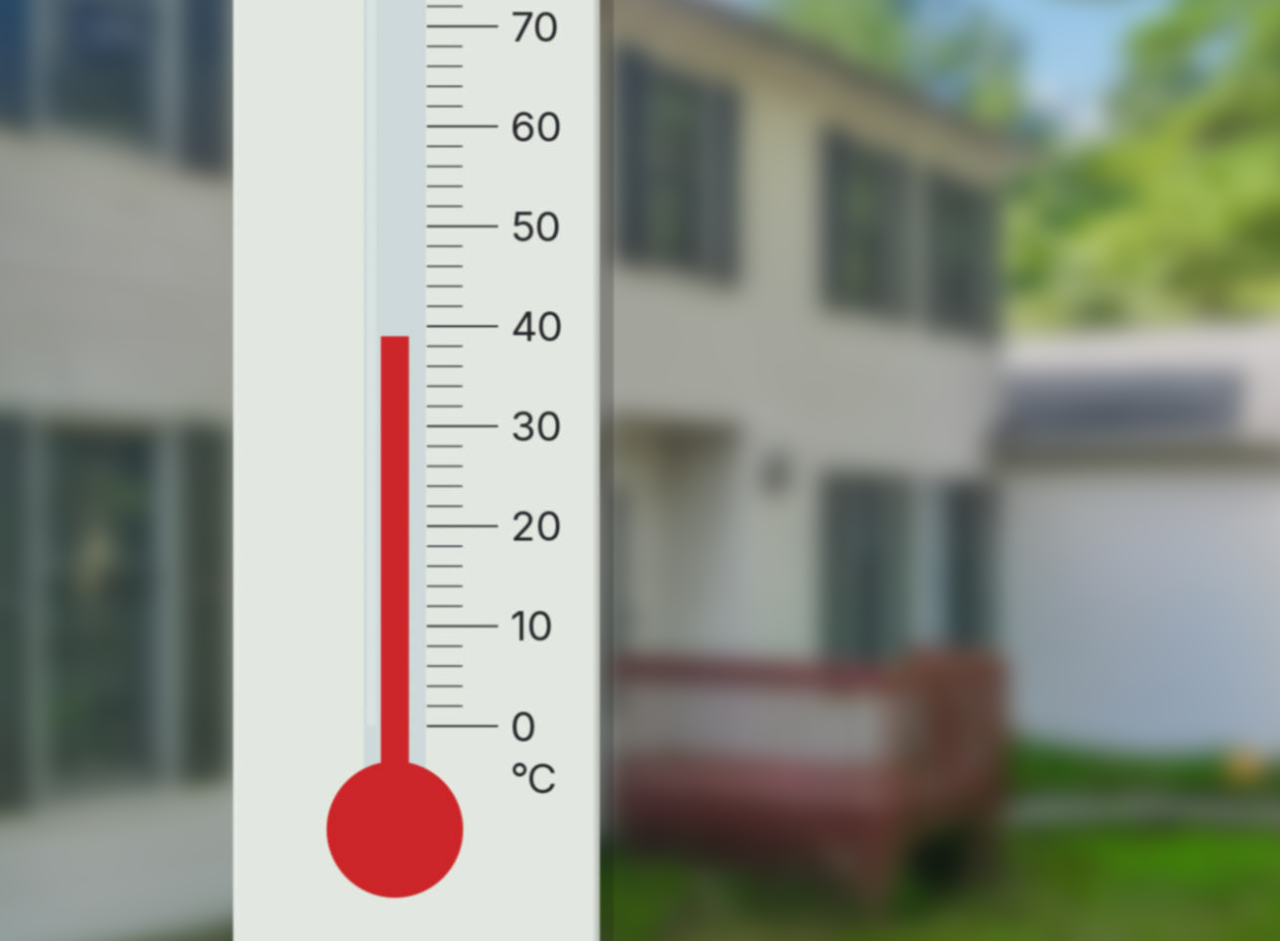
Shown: 39 °C
